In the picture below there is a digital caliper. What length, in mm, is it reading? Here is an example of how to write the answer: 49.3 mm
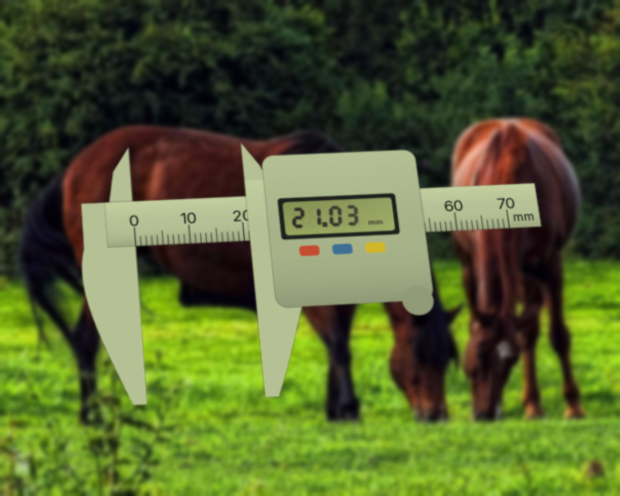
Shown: 21.03 mm
